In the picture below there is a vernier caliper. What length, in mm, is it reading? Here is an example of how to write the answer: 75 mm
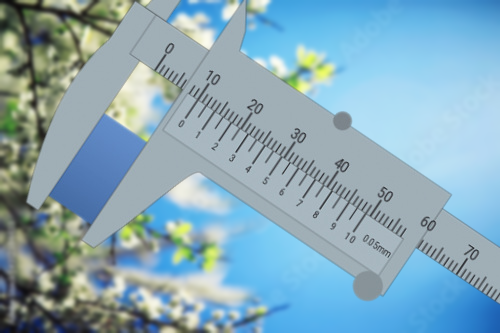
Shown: 10.0 mm
